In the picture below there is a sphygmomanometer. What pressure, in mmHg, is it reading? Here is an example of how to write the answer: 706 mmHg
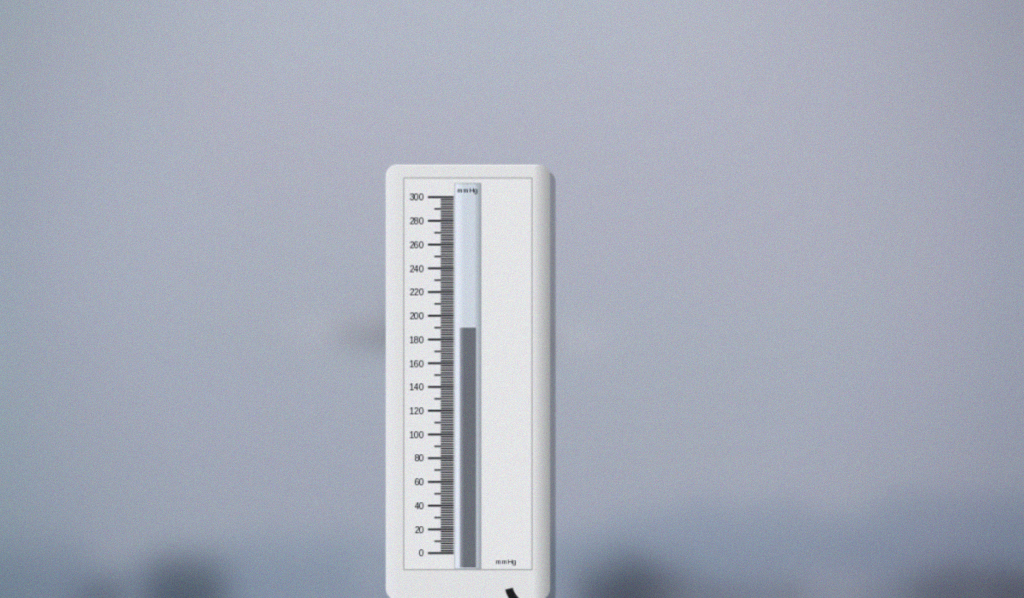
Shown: 190 mmHg
